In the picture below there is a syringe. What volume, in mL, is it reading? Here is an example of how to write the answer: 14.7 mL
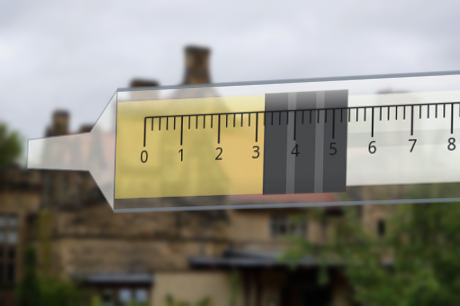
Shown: 3.2 mL
